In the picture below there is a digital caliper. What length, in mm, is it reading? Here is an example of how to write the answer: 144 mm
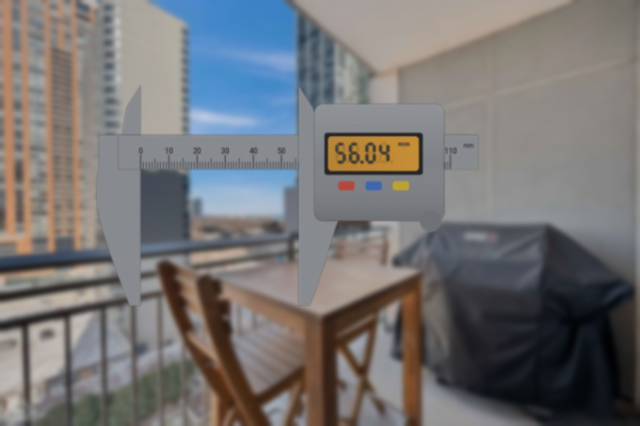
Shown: 56.04 mm
